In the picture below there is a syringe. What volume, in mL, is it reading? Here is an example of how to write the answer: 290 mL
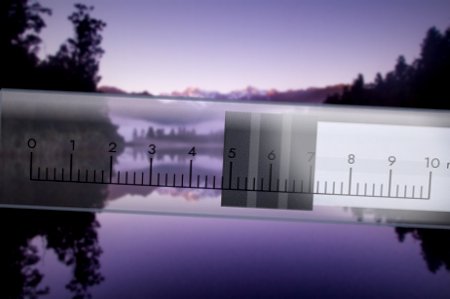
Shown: 4.8 mL
